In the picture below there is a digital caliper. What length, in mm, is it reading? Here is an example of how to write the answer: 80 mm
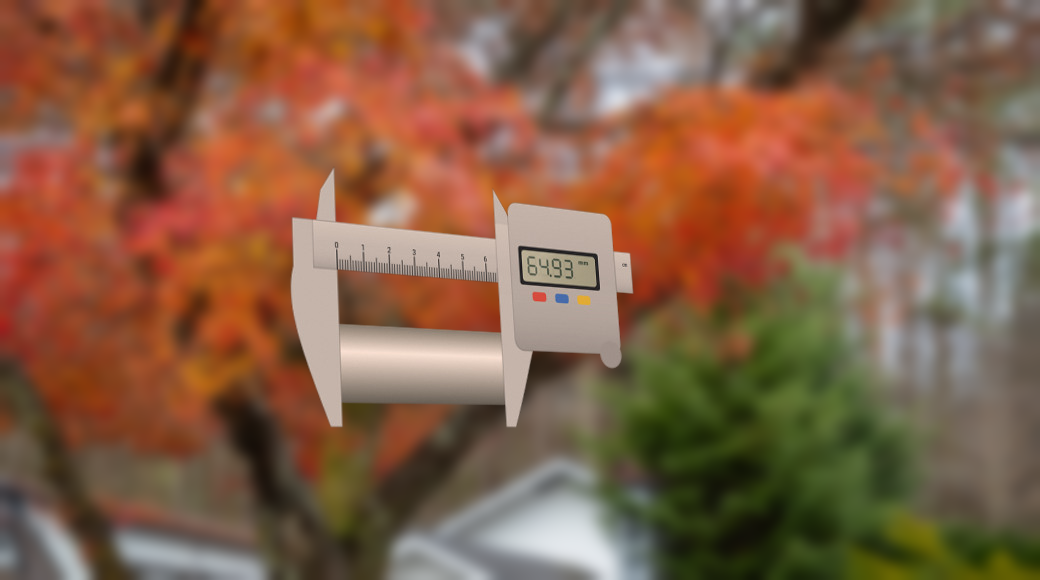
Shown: 64.93 mm
